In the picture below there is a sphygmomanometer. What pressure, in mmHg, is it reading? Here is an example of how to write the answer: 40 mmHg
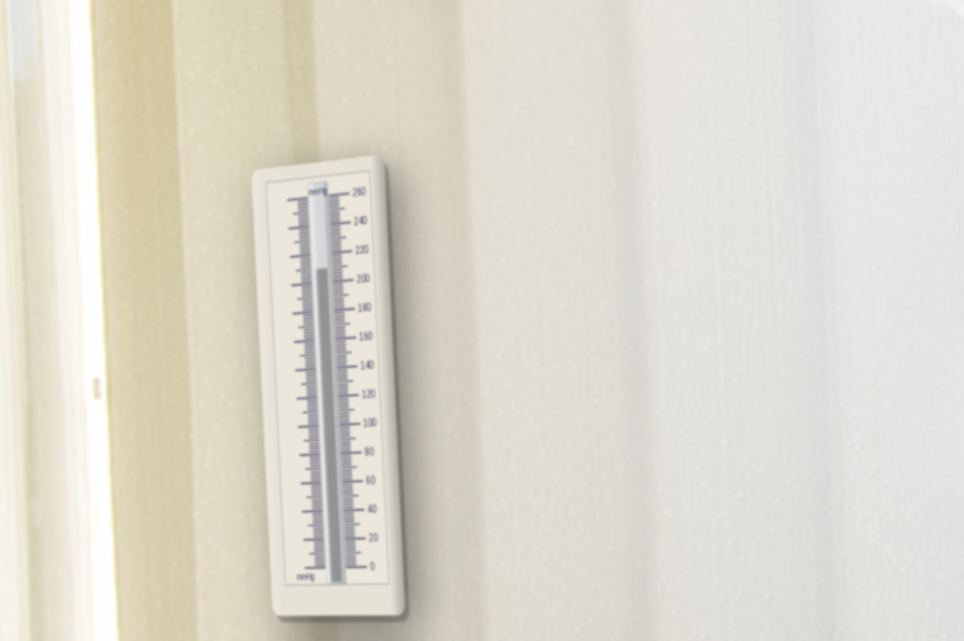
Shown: 210 mmHg
